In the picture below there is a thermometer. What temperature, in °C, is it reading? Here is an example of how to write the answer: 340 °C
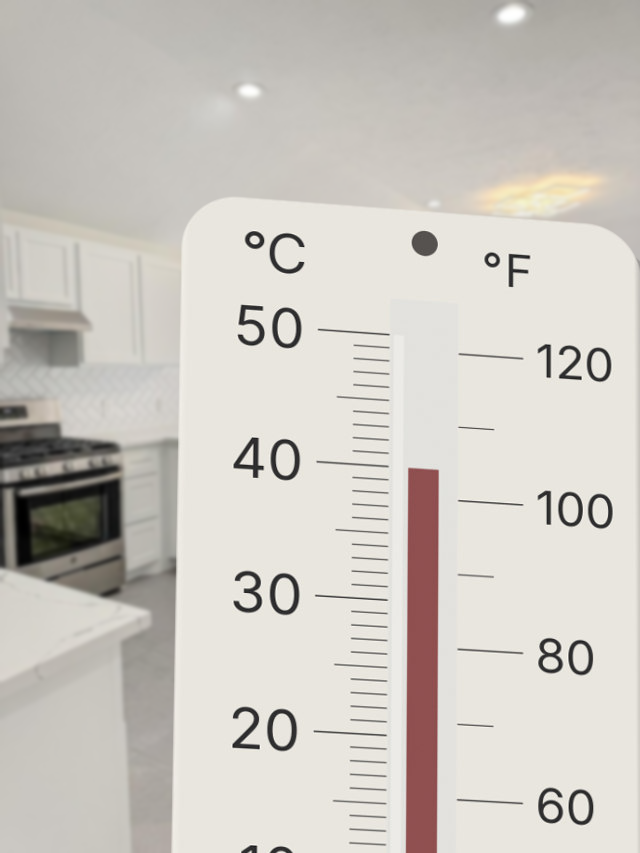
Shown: 40 °C
